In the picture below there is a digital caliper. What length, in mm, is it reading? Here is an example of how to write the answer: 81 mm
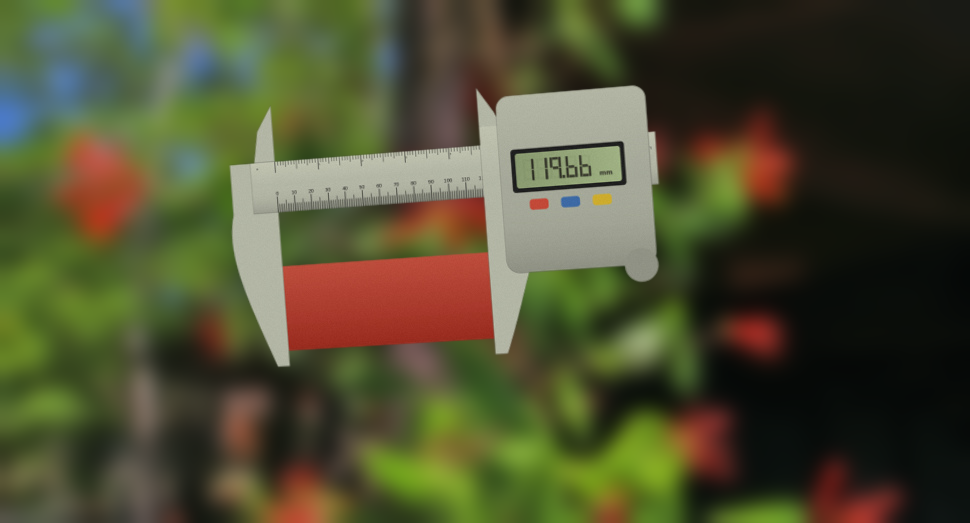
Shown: 119.66 mm
